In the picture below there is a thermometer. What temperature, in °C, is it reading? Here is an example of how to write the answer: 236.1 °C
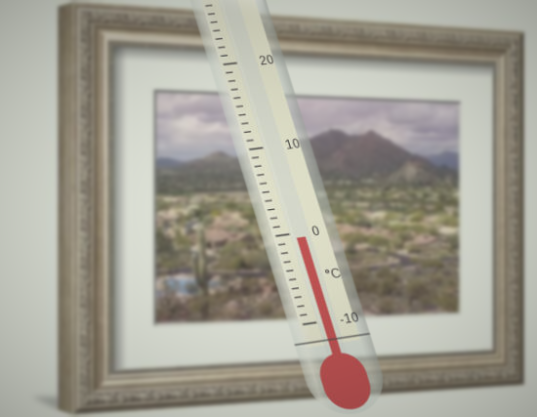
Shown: -0.5 °C
